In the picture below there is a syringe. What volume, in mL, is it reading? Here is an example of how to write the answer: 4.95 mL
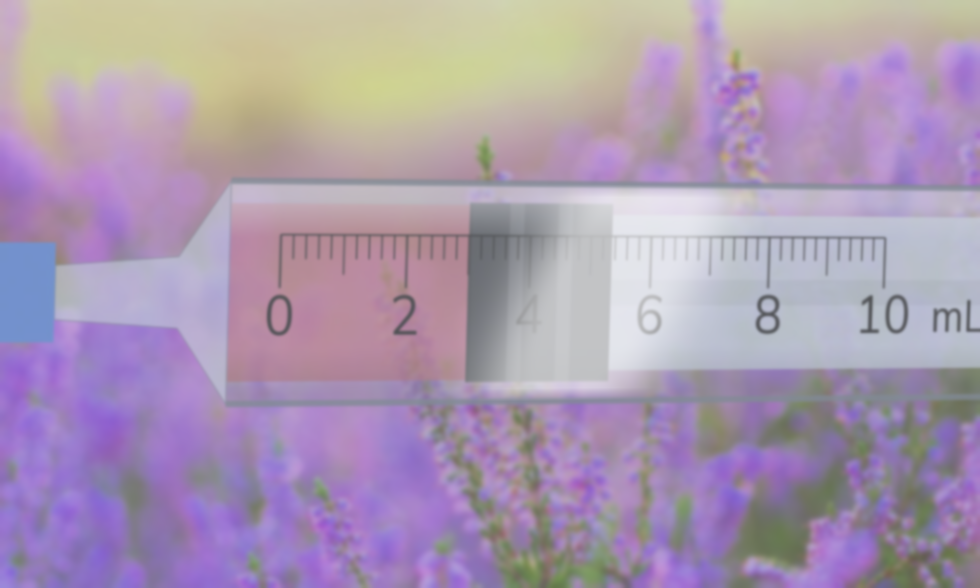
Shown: 3 mL
